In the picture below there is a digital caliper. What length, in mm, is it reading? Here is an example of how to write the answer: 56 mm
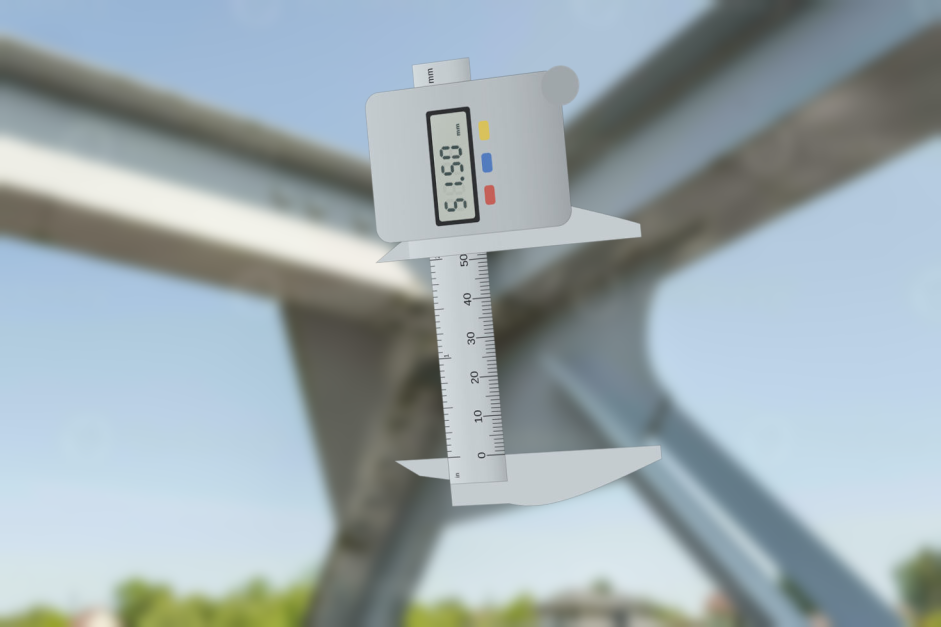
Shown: 51.50 mm
